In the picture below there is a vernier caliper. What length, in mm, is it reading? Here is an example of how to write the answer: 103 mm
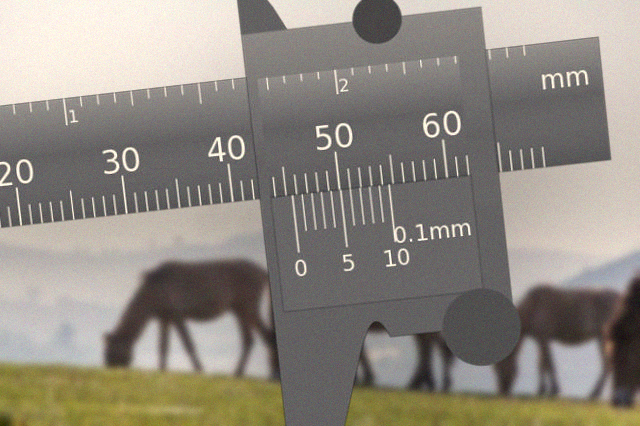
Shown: 45.6 mm
